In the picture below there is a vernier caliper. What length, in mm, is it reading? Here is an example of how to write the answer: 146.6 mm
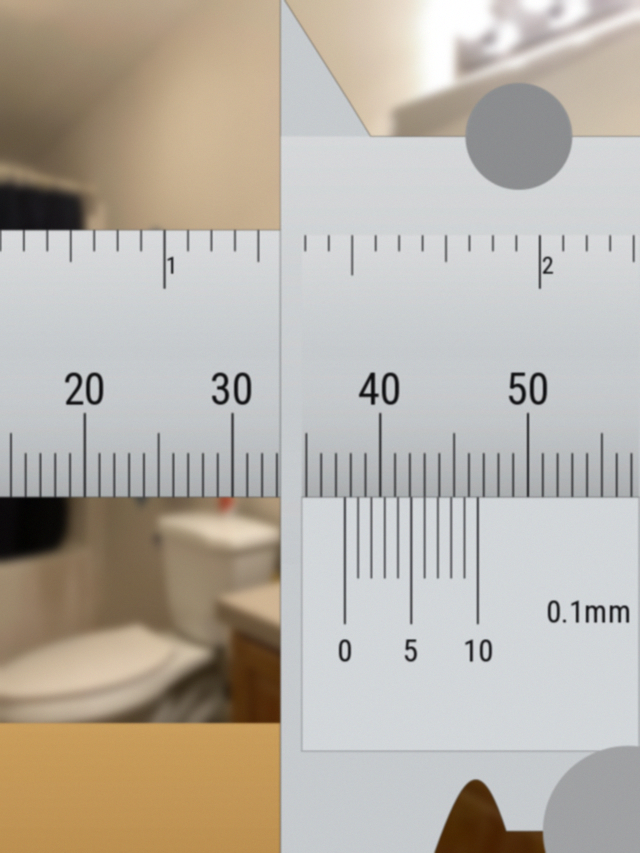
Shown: 37.6 mm
